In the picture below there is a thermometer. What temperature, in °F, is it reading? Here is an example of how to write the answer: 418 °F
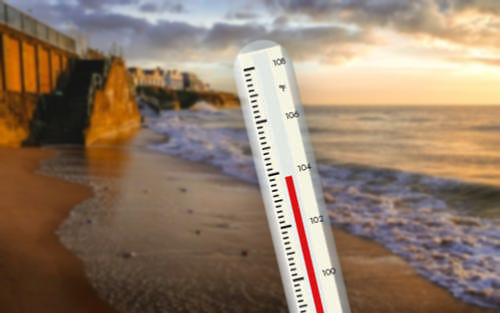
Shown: 103.8 °F
